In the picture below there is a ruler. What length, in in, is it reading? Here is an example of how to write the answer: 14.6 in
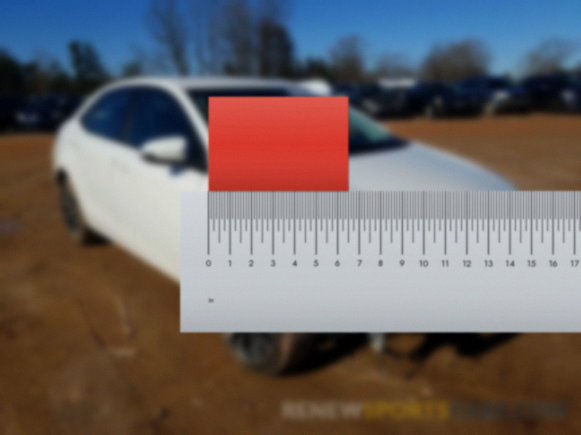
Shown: 6.5 in
